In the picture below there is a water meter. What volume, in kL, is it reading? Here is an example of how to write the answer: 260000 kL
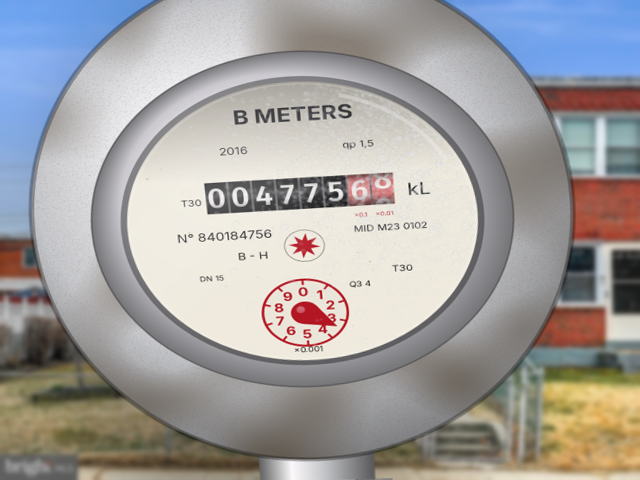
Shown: 4775.683 kL
